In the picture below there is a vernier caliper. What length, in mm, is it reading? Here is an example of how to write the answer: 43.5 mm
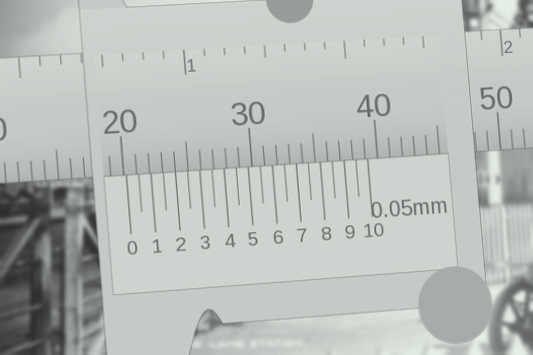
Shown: 20.2 mm
